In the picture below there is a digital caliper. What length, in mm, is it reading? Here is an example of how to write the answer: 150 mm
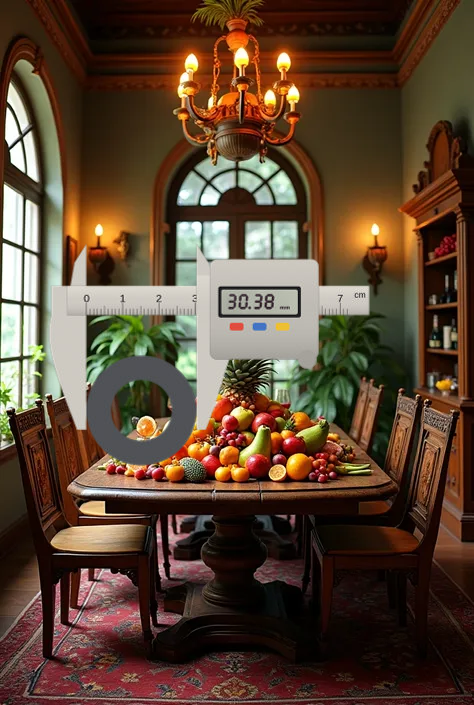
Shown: 30.38 mm
